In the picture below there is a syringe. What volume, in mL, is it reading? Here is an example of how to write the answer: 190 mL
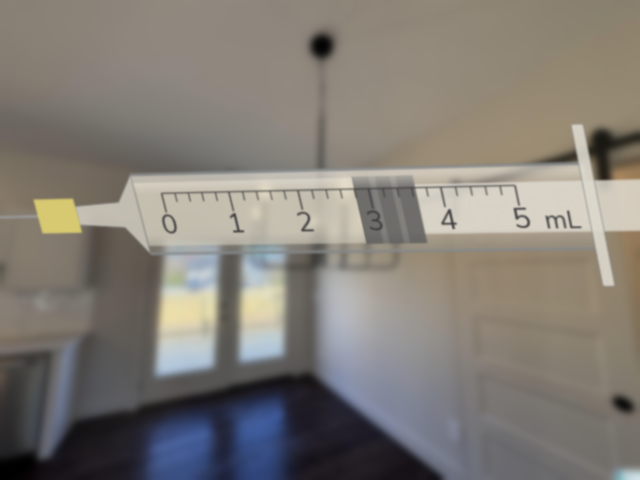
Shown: 2.8 mL
